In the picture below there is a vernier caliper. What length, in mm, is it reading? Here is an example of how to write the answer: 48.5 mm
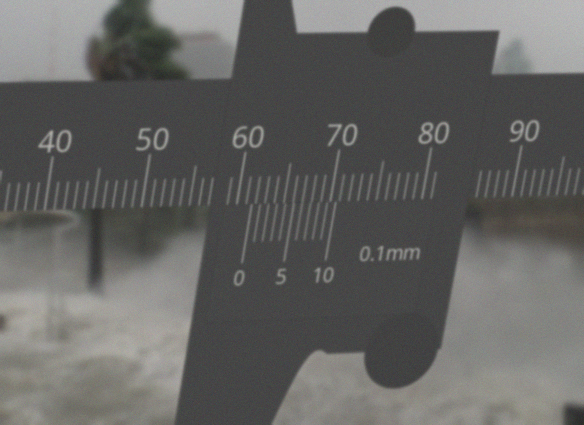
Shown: 61.6 mm
